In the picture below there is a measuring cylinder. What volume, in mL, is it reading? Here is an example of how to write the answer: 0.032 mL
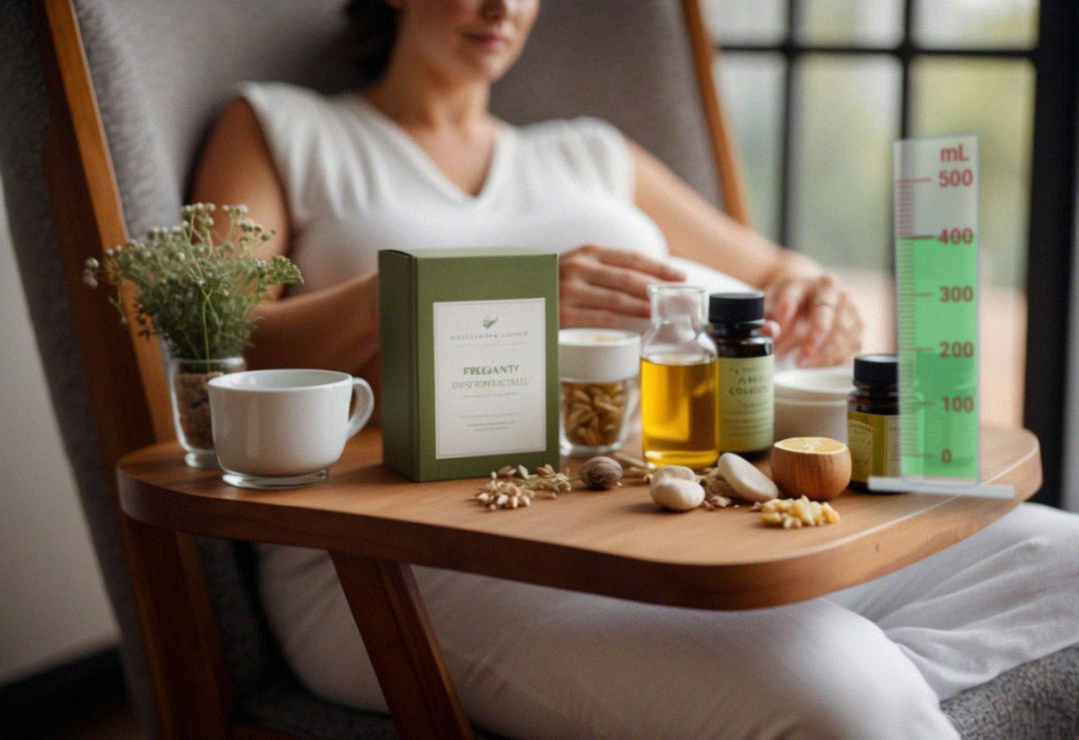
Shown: 400 mL
